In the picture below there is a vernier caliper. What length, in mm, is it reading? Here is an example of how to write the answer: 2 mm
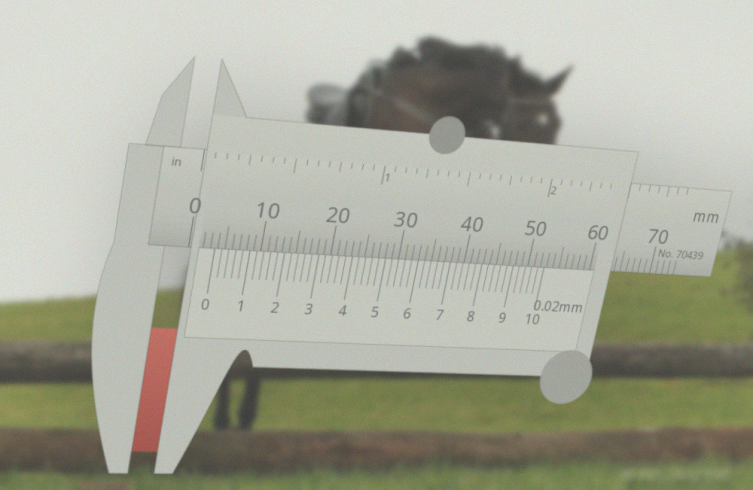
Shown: 3.6 mm
